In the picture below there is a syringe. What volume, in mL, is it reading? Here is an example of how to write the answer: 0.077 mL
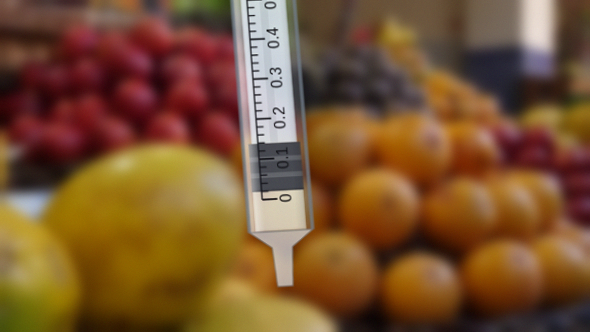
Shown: 0.02 mL
